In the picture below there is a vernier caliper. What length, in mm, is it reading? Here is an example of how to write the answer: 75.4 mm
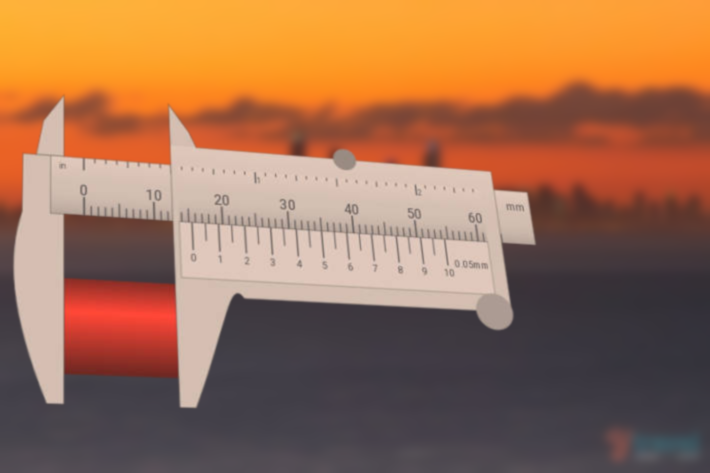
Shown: 15.5 mm
